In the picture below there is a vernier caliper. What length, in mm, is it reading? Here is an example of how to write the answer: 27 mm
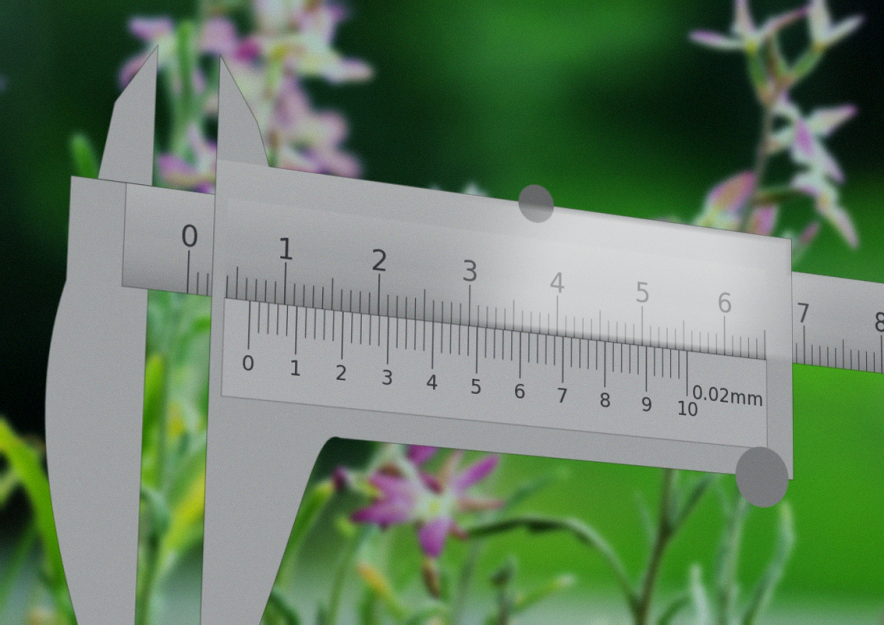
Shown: 6.4 mm
